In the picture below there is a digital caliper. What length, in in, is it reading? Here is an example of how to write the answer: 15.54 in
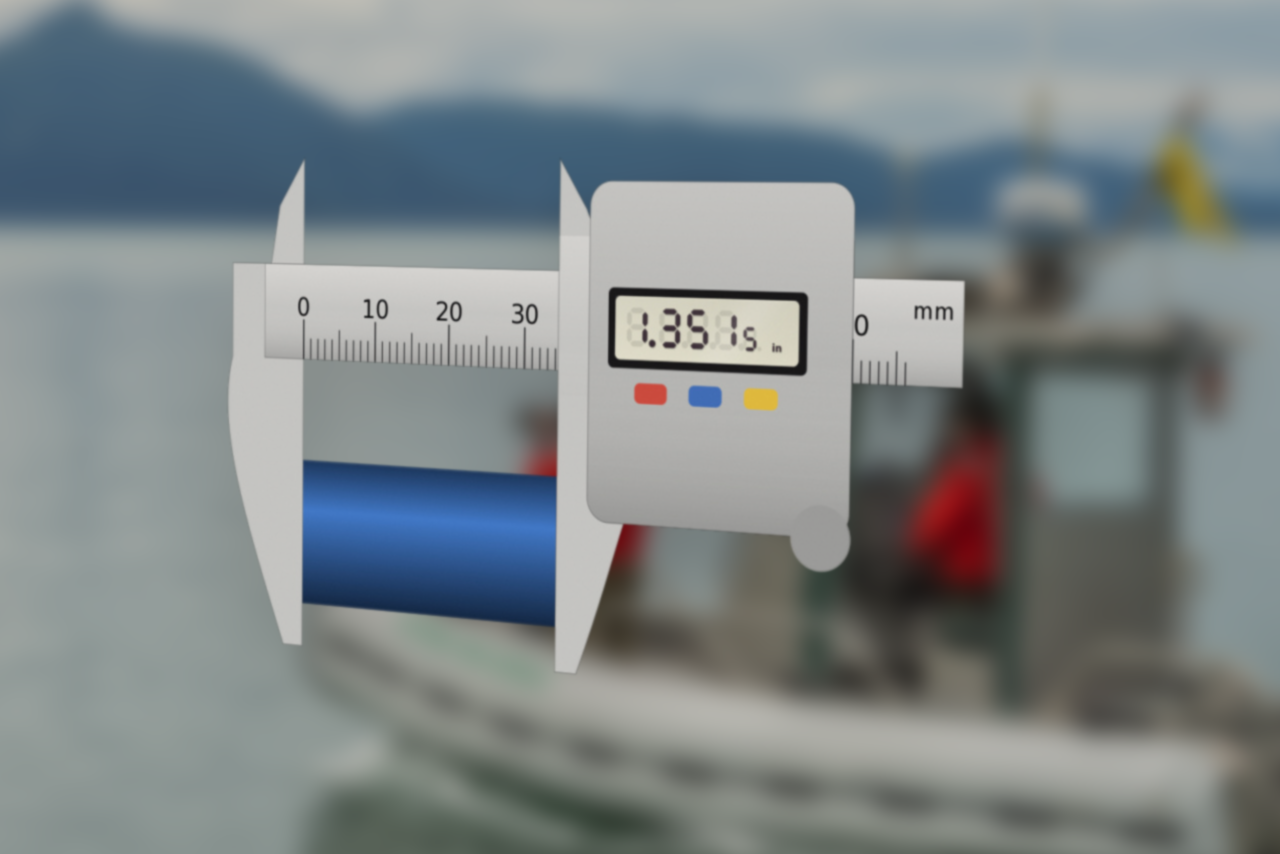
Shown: 1.3515 in
